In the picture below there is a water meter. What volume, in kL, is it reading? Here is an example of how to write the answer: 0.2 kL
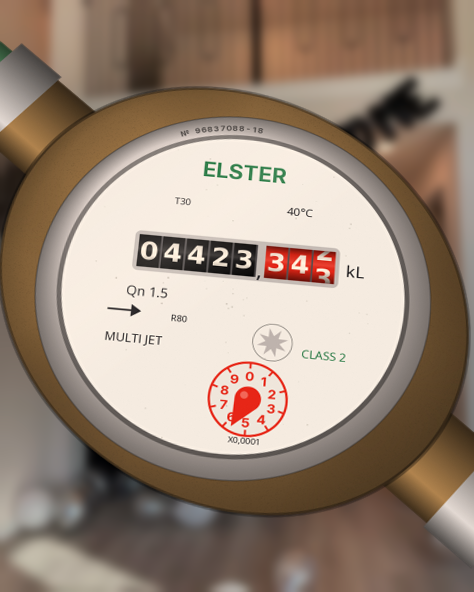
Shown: 4423.3425 kL
